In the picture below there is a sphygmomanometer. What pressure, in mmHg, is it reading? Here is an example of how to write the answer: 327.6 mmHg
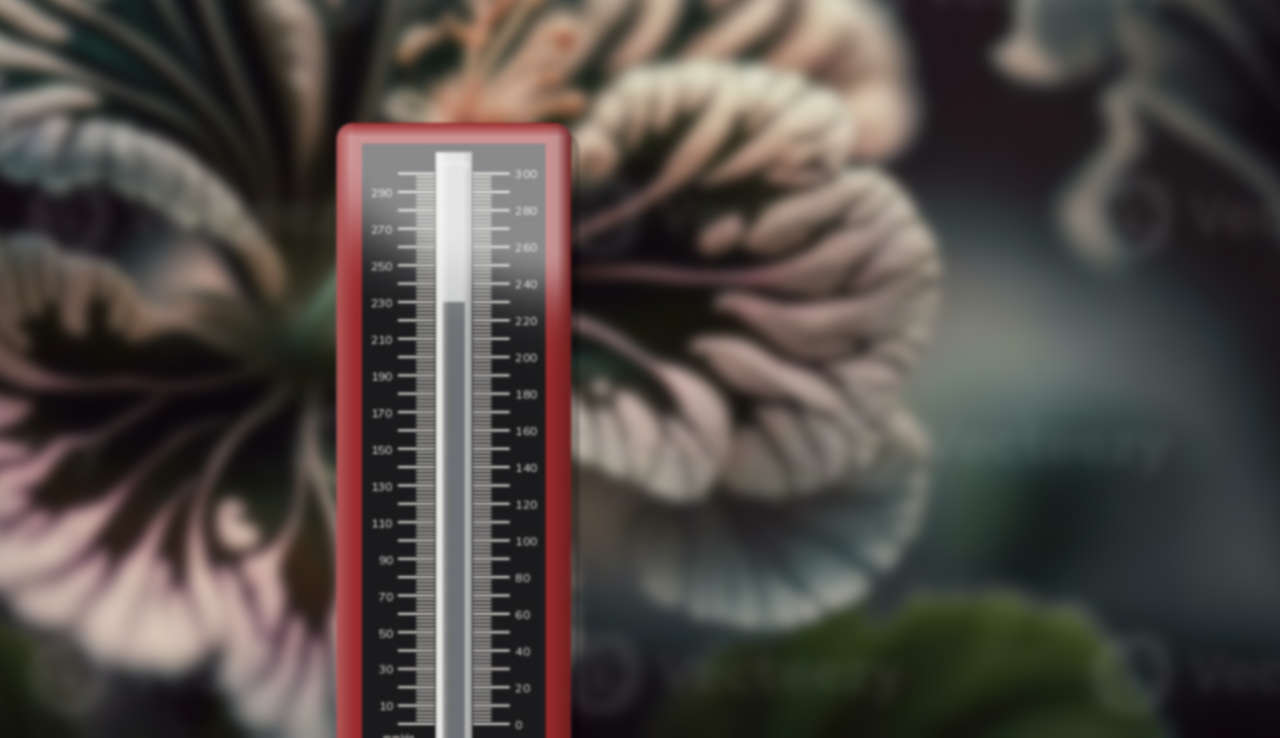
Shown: 230 mmHg
